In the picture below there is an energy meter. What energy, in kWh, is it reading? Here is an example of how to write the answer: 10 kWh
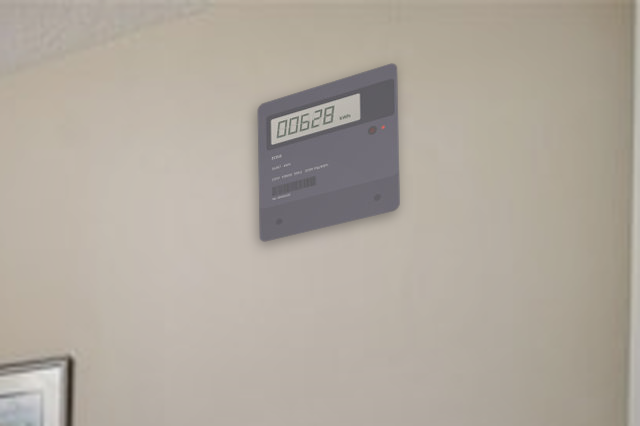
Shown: 628 kWh
